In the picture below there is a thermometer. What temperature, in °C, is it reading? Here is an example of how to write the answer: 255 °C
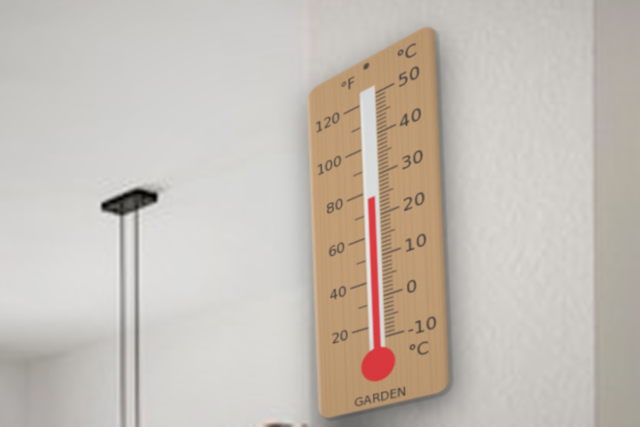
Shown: 25 °C
